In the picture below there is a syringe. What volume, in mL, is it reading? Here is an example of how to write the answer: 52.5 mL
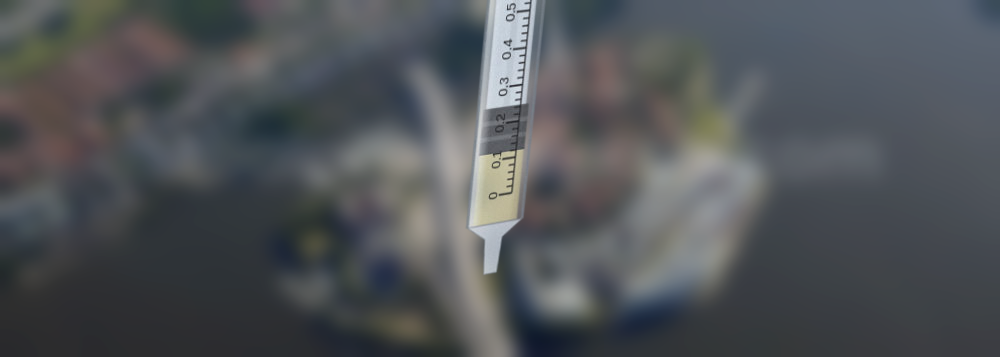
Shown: 0.12 mL
